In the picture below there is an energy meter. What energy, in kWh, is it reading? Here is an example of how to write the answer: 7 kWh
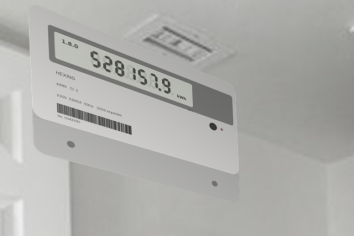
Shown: 528157.9 kWh
